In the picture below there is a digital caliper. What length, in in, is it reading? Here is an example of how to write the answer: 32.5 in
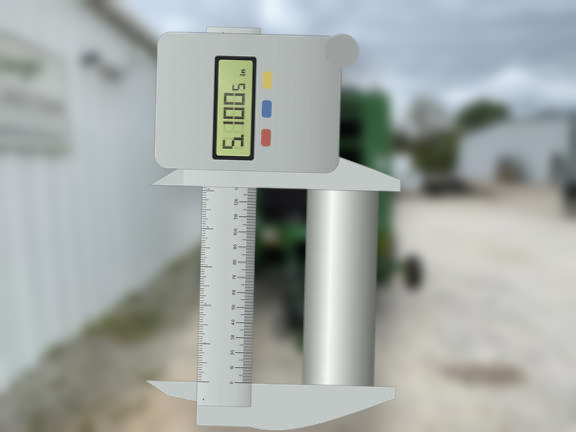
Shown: 5.1005 in
